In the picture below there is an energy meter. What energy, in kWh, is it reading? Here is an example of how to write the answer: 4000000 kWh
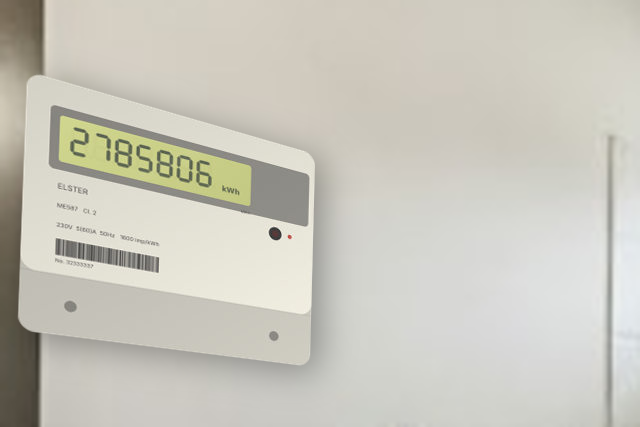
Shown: 2785806 kWh
